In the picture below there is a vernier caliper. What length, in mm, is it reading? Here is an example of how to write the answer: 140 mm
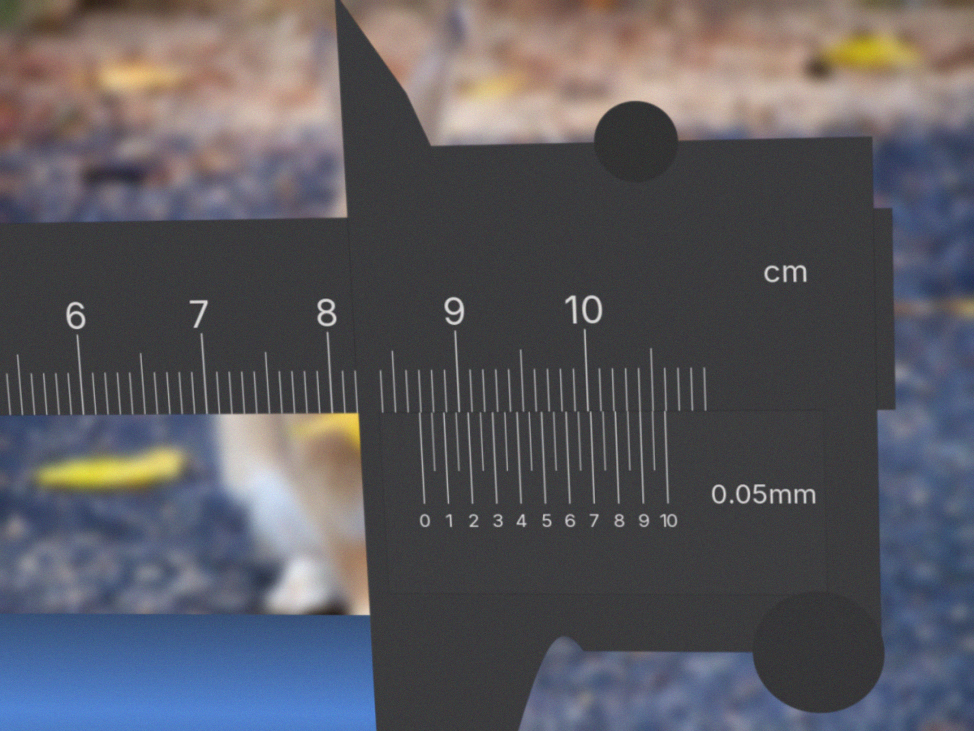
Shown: 86.9 mm
